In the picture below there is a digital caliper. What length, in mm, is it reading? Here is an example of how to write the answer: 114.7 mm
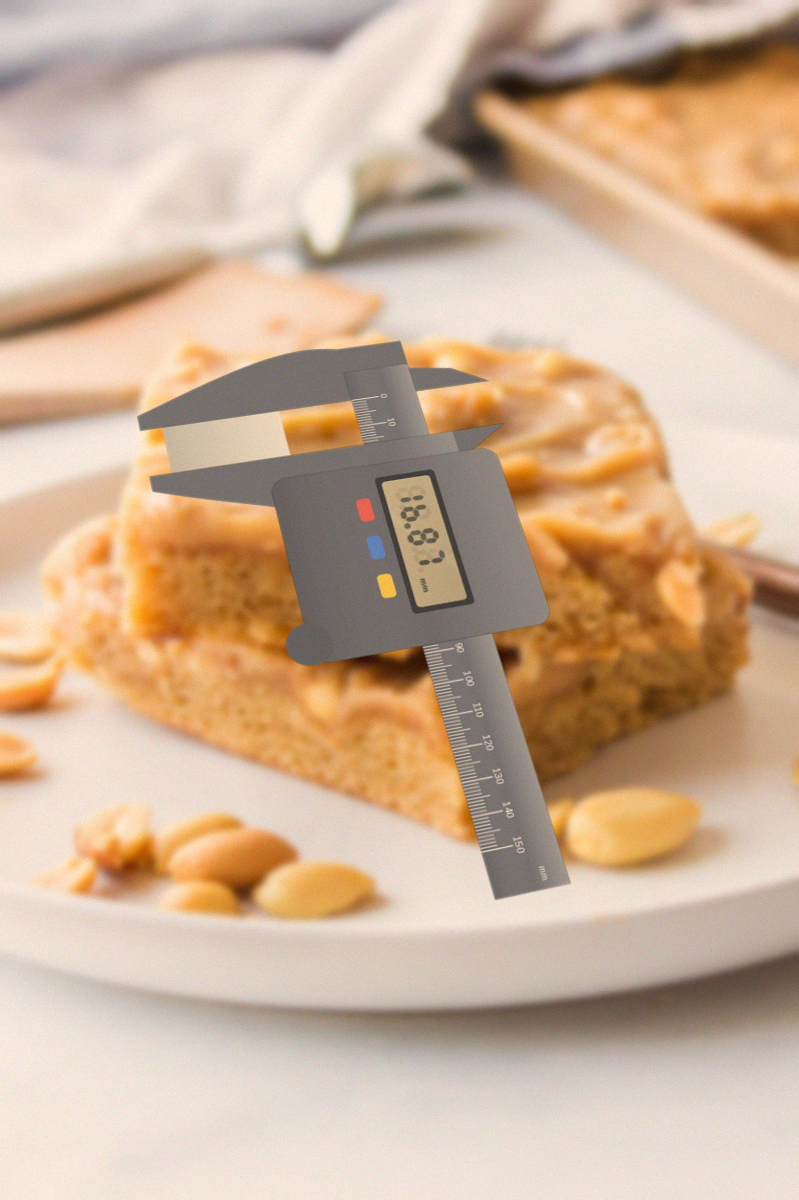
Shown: 16.87 mm
